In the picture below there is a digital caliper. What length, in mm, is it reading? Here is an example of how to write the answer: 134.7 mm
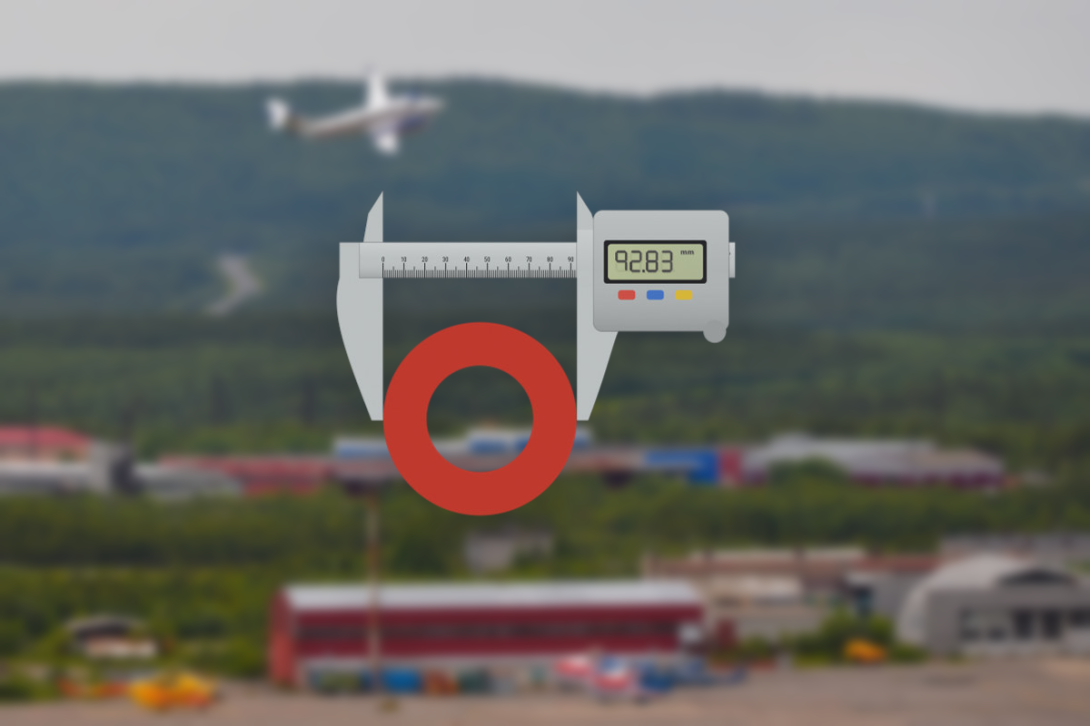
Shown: 92.83 mm
